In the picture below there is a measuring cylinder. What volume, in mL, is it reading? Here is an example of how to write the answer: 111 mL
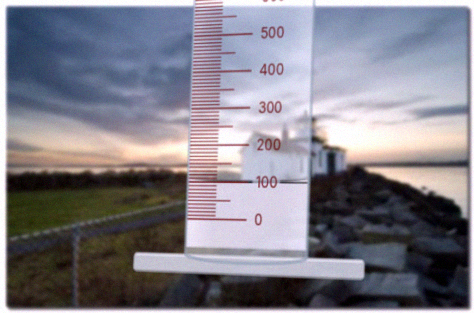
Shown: 100 mL
